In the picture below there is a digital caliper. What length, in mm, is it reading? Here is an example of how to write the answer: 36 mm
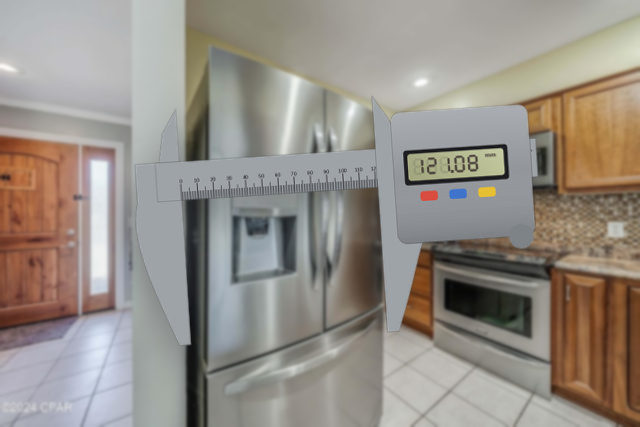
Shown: 121.08 mm
